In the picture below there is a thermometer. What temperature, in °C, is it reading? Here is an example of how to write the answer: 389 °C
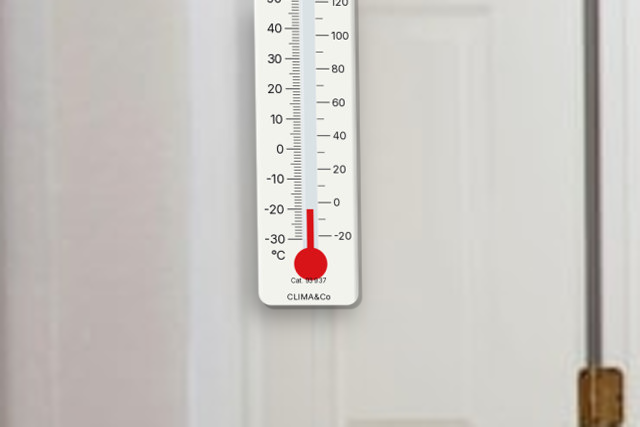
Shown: -20 °C
